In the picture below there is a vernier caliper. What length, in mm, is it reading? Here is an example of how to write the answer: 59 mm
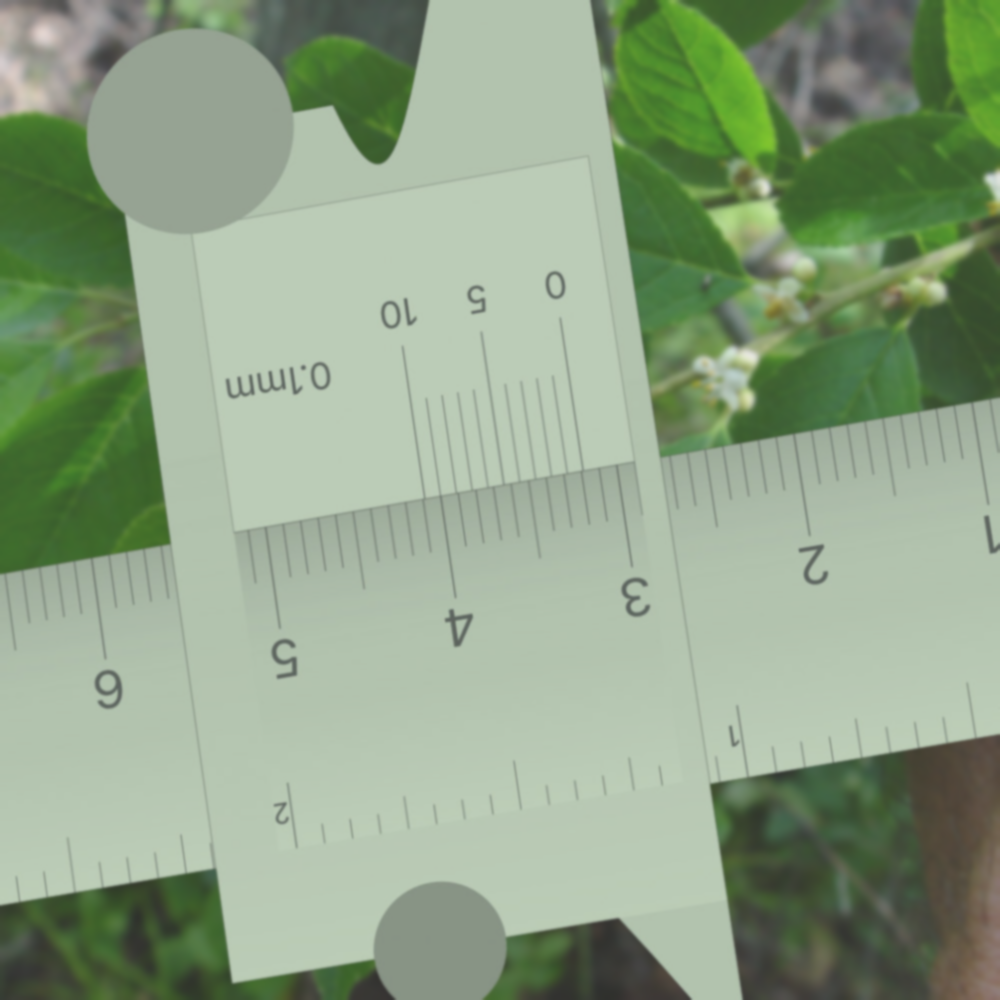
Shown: 31.9 mm
